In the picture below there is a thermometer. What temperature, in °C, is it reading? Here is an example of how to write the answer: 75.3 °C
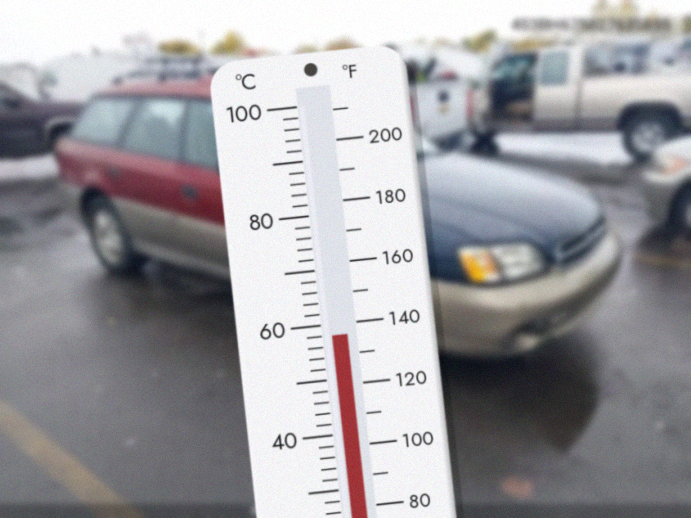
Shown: 58 °C
